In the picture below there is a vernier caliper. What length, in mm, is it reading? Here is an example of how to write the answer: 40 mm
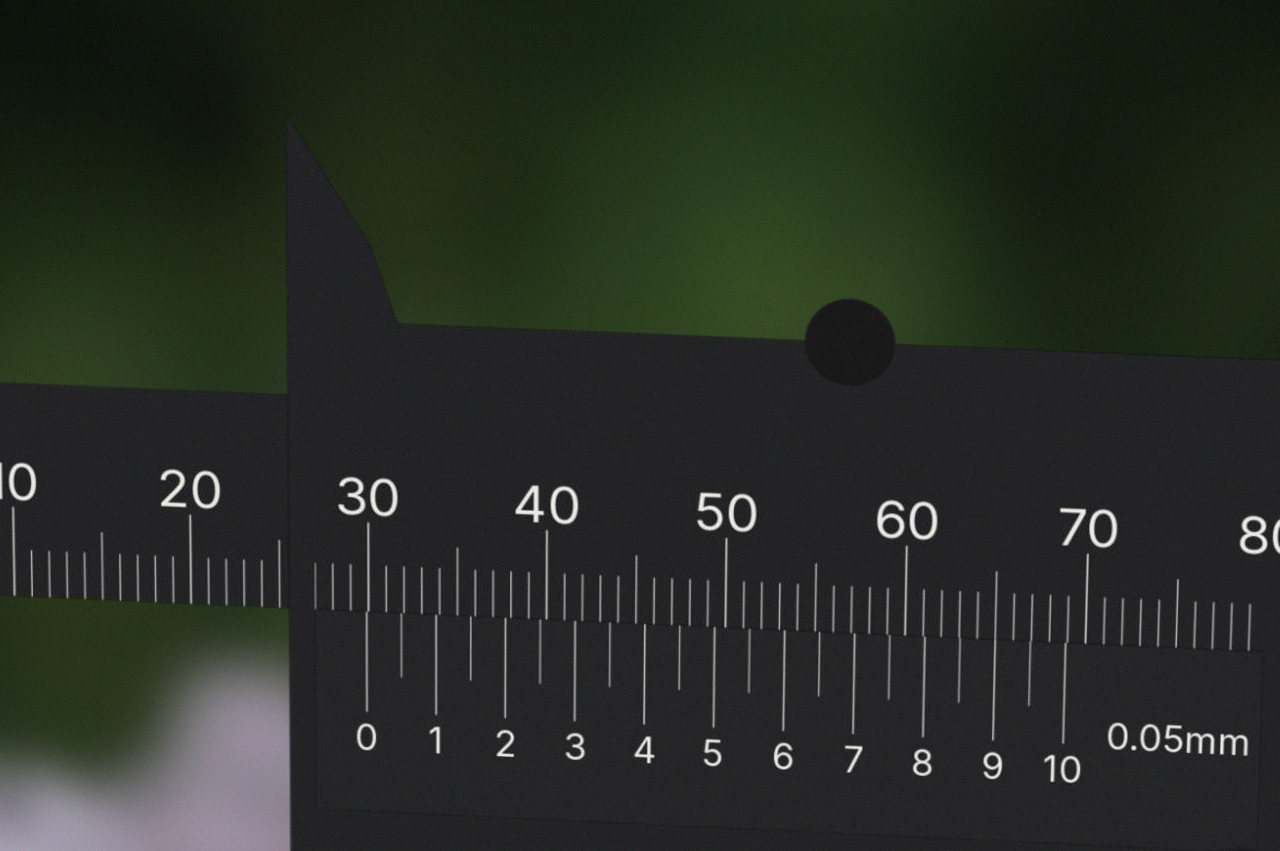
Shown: 29.9 mm
